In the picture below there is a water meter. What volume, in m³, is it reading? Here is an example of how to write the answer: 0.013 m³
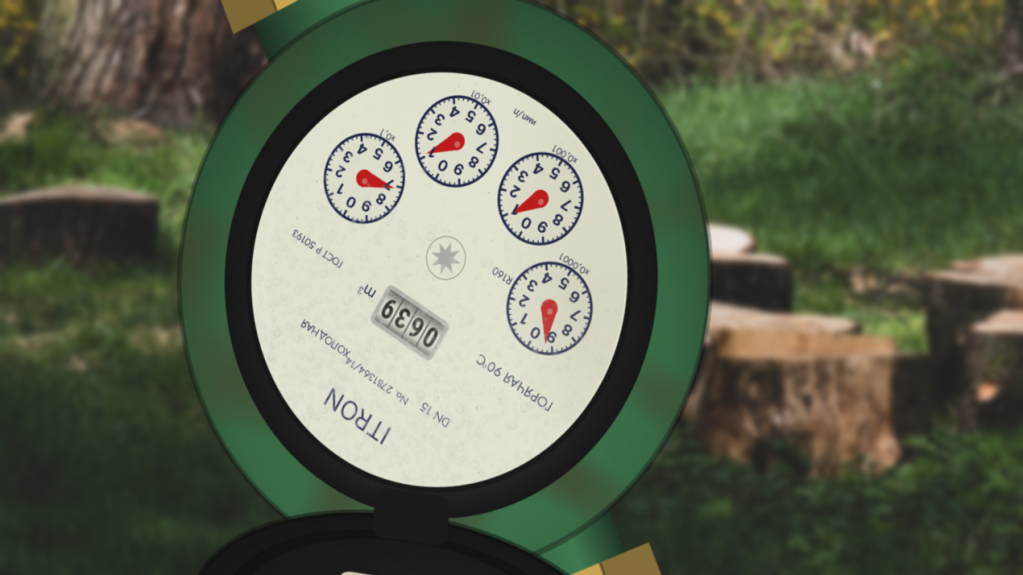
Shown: 639.7109 m³
